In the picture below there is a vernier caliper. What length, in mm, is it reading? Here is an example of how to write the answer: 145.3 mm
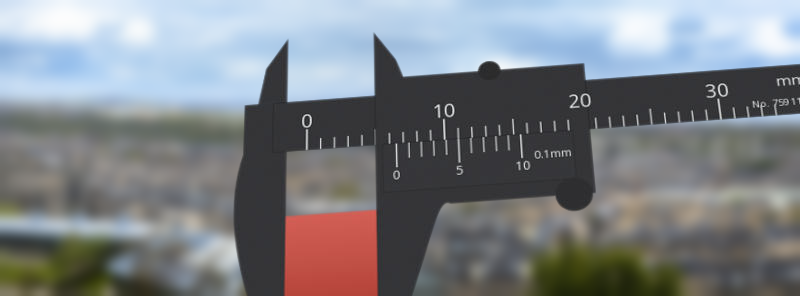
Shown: 6.5 mm
